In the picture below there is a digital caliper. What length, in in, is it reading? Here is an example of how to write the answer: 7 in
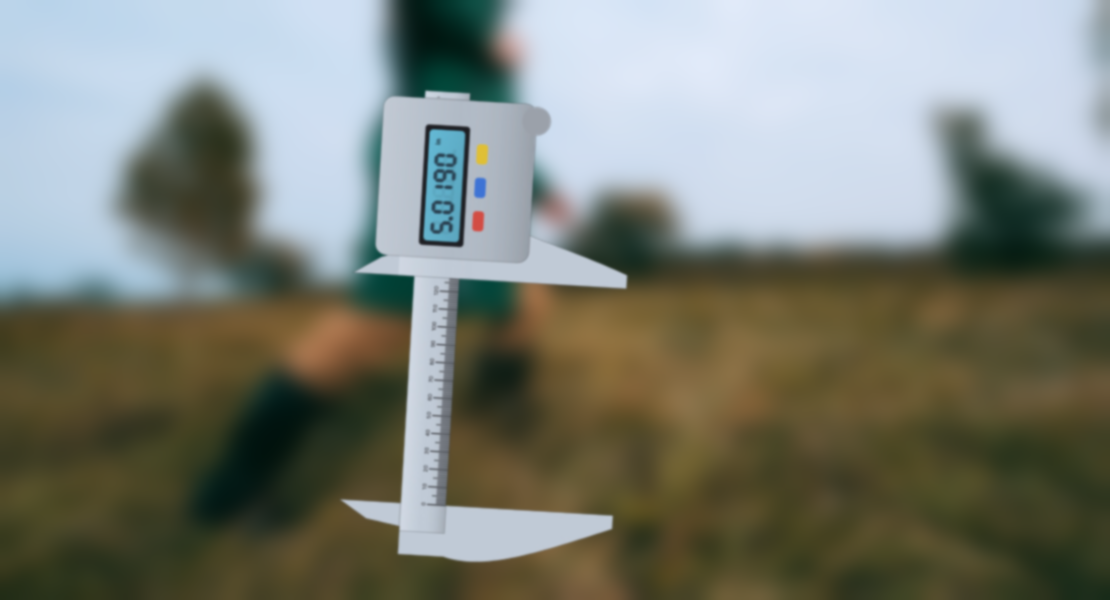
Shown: 5.0190 in
